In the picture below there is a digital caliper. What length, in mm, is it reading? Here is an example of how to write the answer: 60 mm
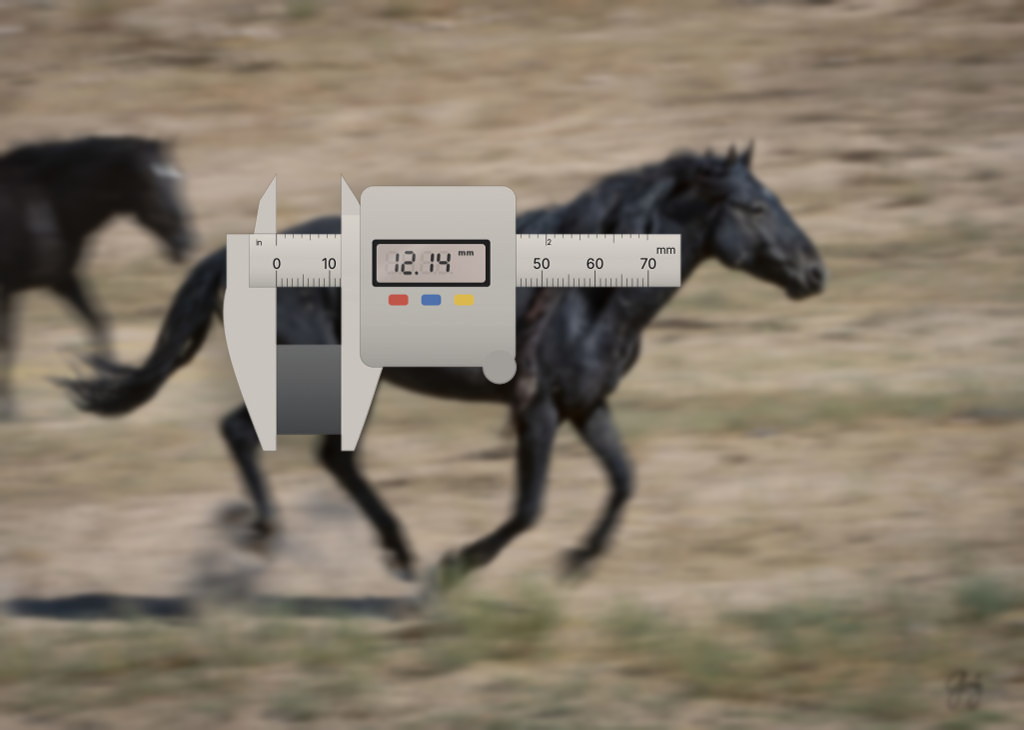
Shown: 12.14 mm
